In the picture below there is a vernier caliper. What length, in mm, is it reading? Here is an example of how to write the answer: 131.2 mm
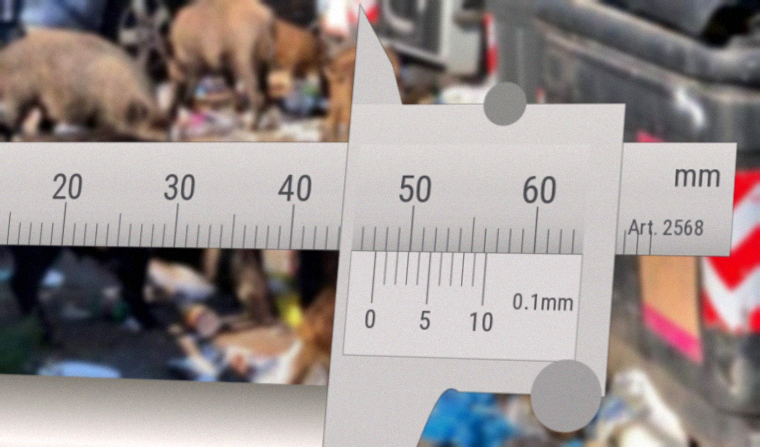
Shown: 47.2 mm
